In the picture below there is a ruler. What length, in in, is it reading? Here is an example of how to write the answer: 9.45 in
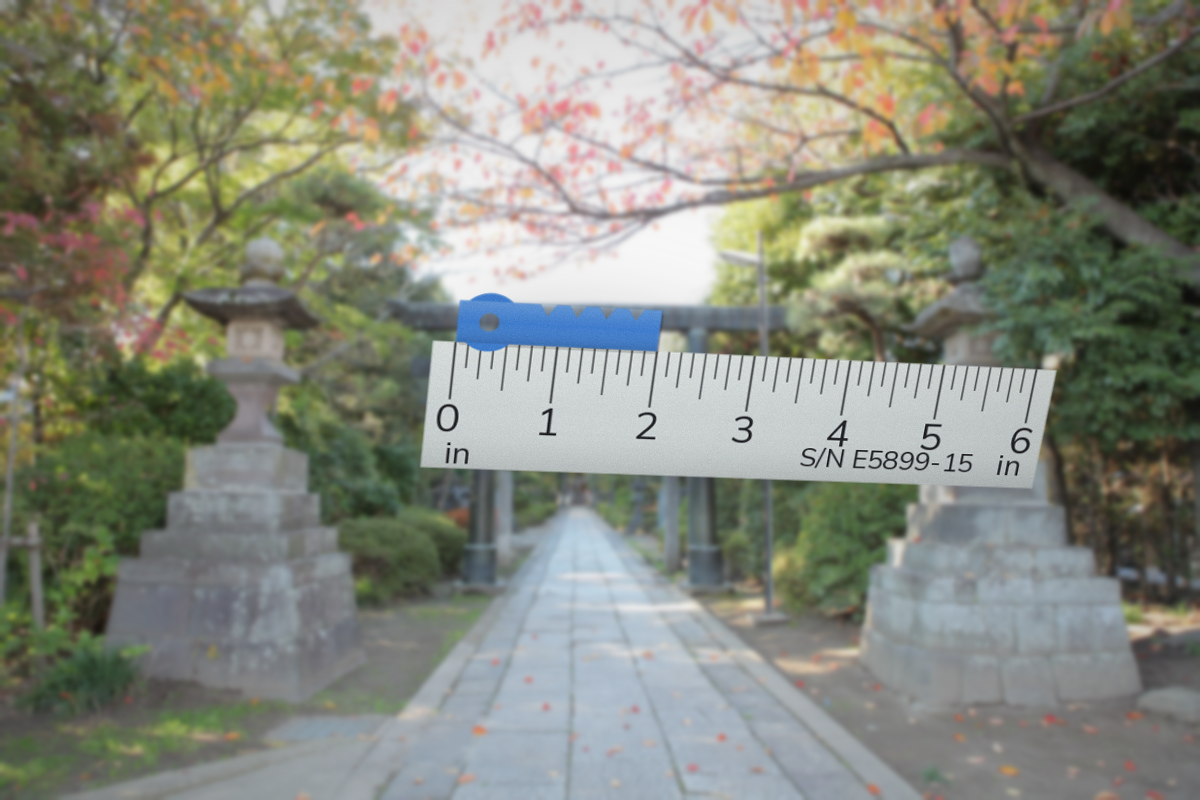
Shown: 2 in
